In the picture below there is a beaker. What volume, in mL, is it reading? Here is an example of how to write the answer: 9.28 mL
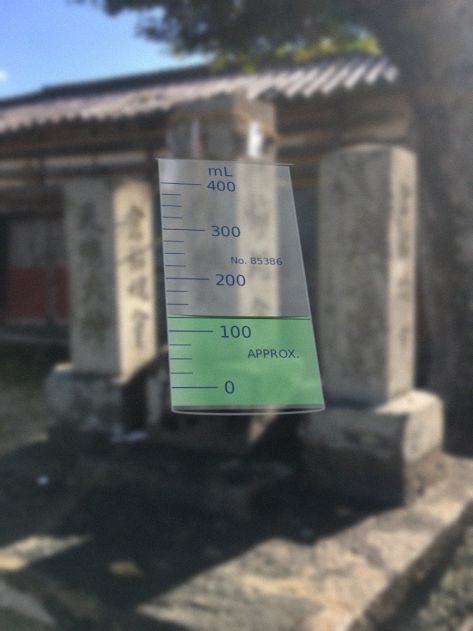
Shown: 125 mL
